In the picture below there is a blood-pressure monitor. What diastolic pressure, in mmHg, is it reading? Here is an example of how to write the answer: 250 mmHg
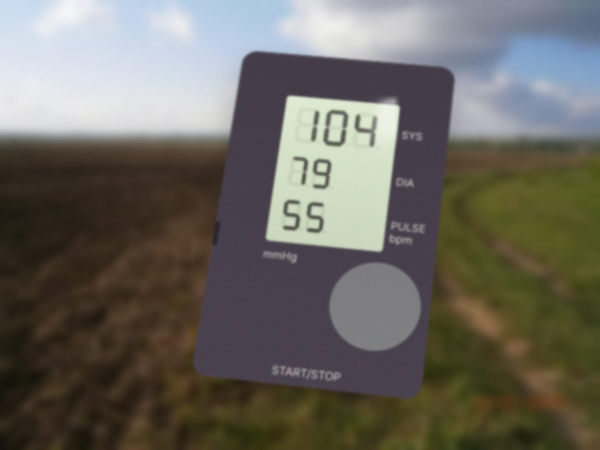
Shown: 79 mmHg
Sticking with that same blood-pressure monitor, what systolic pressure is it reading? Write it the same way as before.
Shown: 104 mmHg
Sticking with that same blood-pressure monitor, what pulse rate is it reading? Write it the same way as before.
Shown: 55 bpm
